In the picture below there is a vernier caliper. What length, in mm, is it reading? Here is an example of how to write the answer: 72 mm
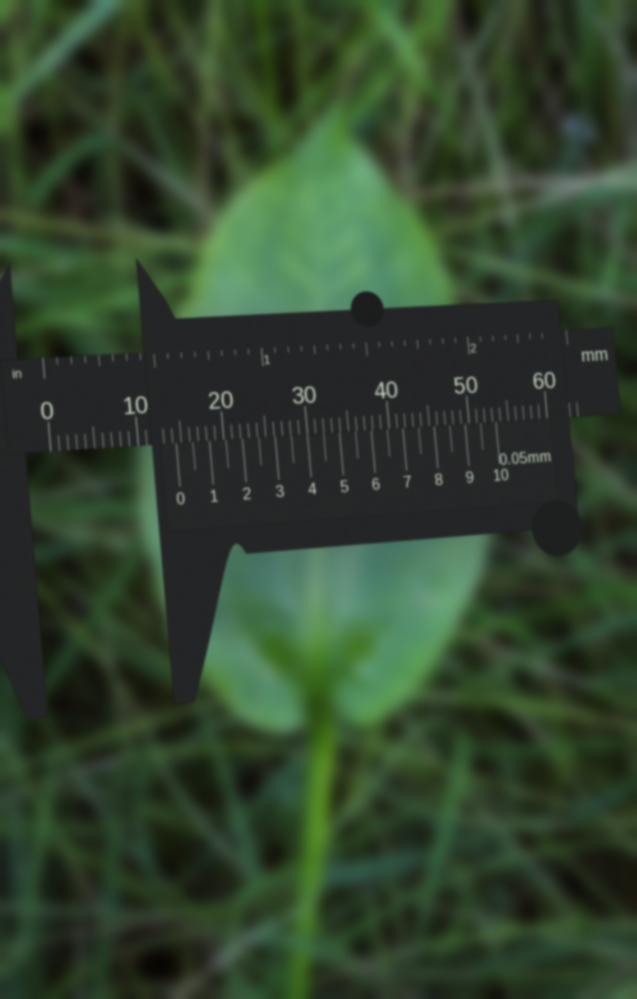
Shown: 14.4 mm
